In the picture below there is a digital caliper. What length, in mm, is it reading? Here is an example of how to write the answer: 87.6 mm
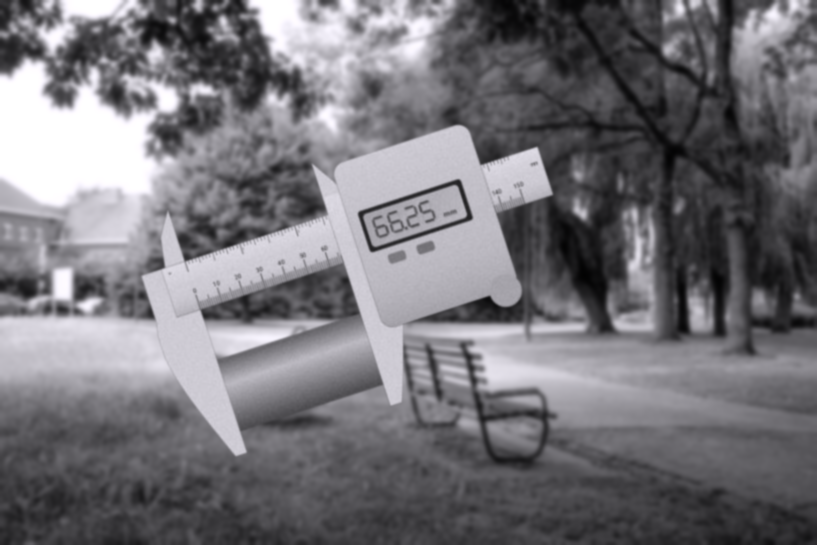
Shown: 66.25 mm
